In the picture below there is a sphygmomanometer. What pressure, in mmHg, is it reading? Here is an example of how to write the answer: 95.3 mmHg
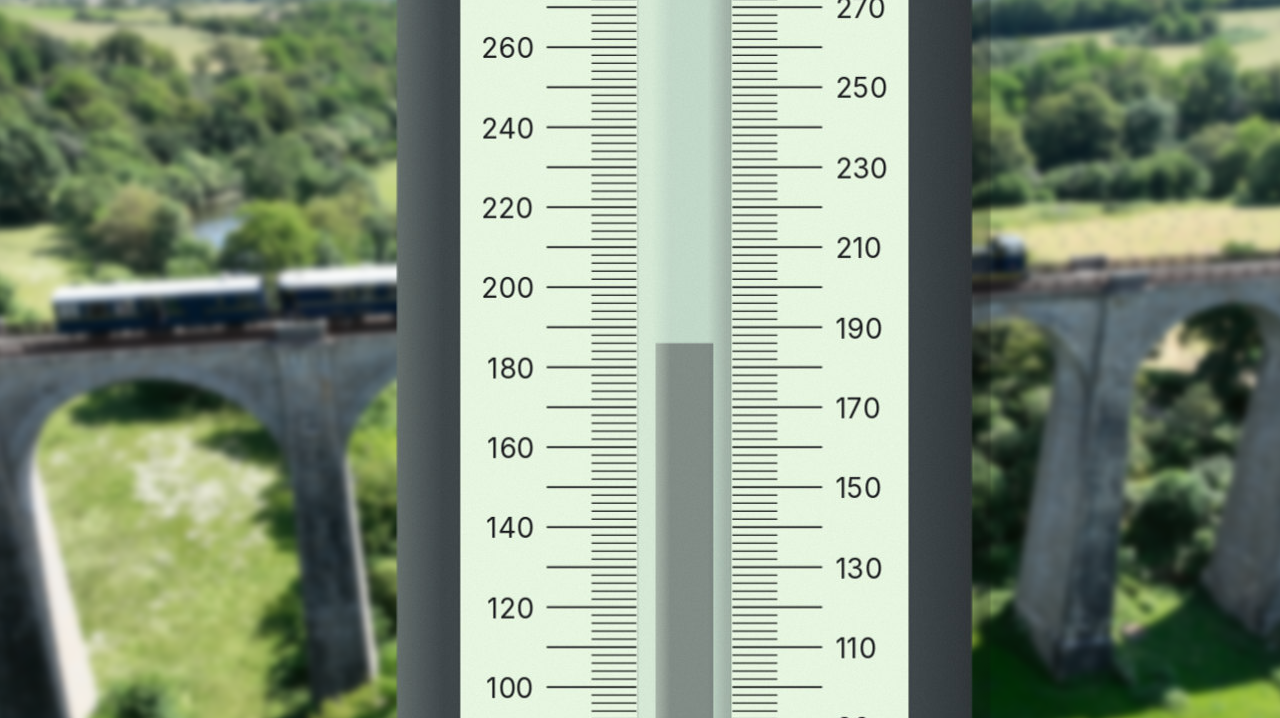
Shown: 186 mmHg
